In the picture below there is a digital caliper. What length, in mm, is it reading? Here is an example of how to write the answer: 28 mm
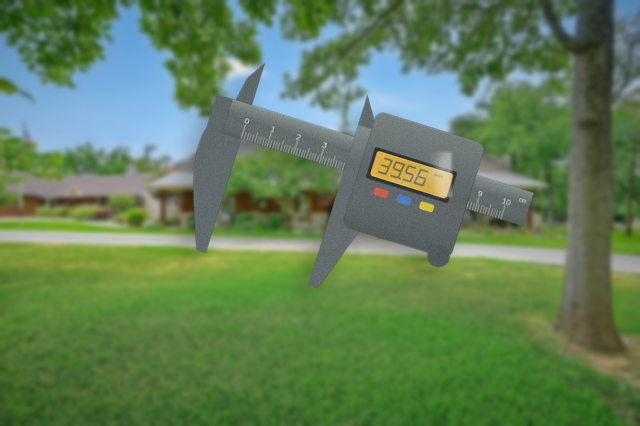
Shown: 39.56 mm
